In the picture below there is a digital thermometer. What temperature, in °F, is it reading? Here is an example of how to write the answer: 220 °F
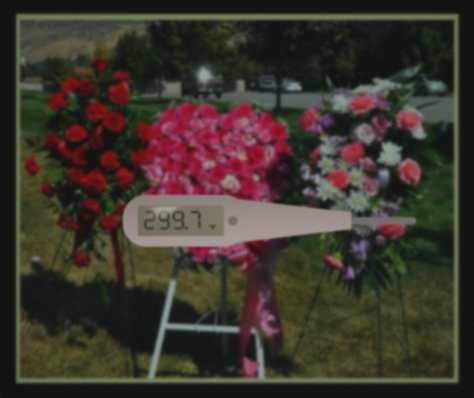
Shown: 299.7 °F
